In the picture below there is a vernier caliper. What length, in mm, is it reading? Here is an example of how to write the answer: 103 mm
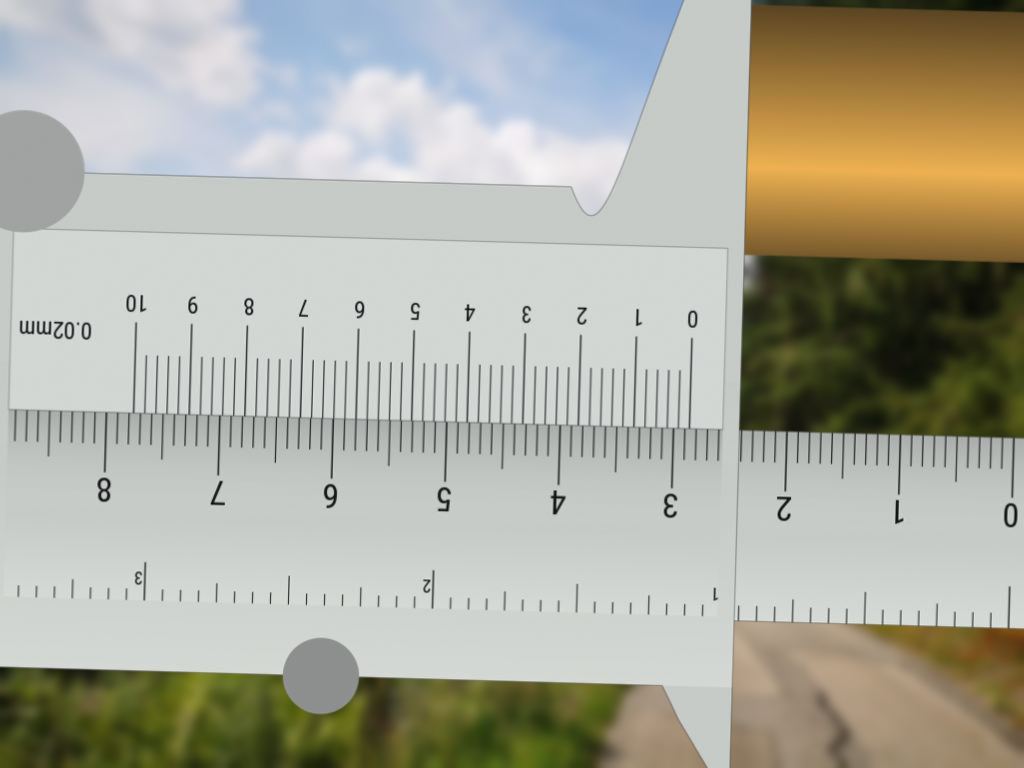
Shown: 28.6 mm
